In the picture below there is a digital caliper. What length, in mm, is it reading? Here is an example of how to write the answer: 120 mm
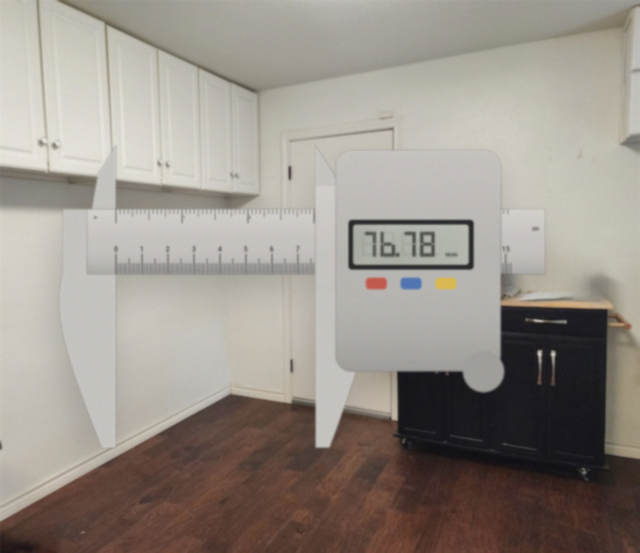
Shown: 76.78 mm
